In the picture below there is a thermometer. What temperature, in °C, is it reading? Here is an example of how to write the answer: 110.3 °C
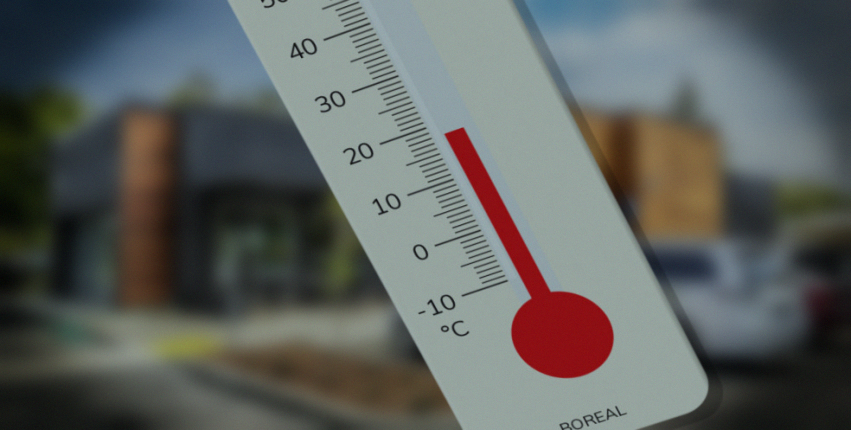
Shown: 18 °C
